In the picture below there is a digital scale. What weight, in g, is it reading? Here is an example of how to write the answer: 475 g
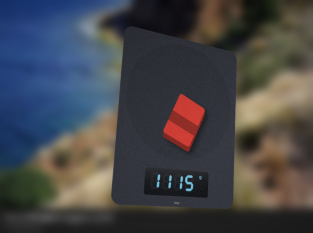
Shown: 1115 g
